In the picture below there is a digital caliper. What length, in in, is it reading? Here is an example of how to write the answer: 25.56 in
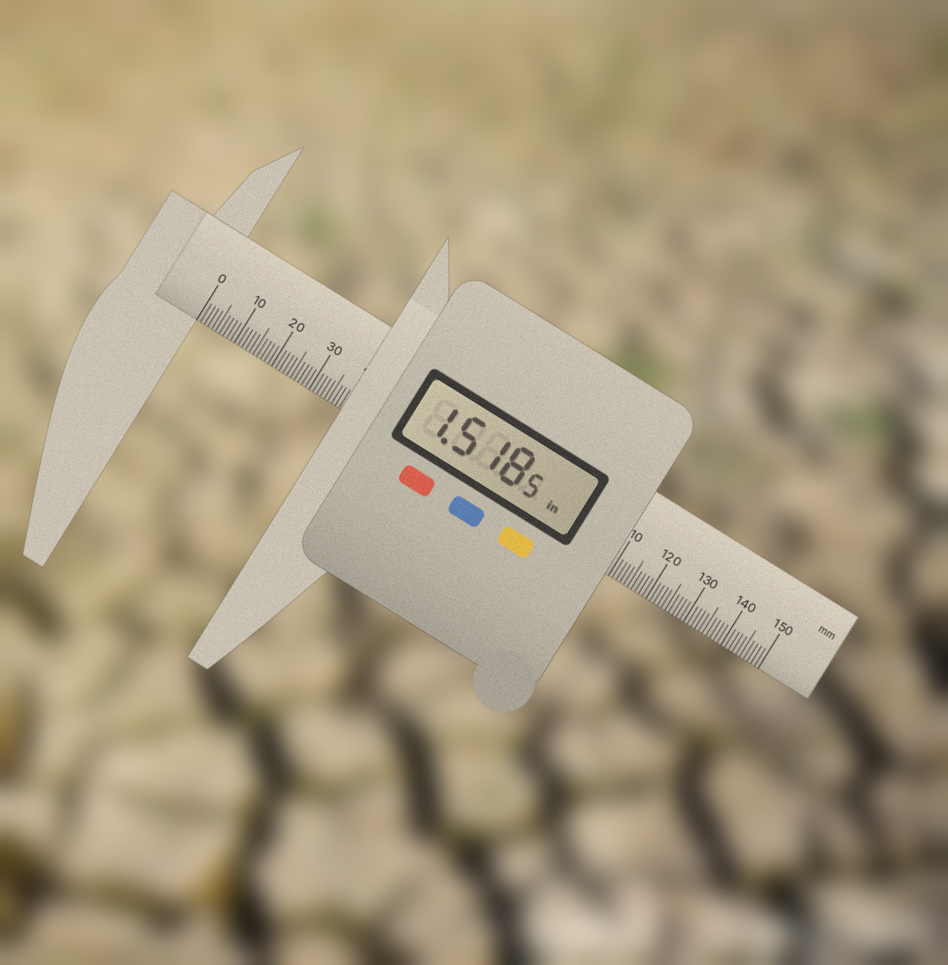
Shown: 1.5185 in
